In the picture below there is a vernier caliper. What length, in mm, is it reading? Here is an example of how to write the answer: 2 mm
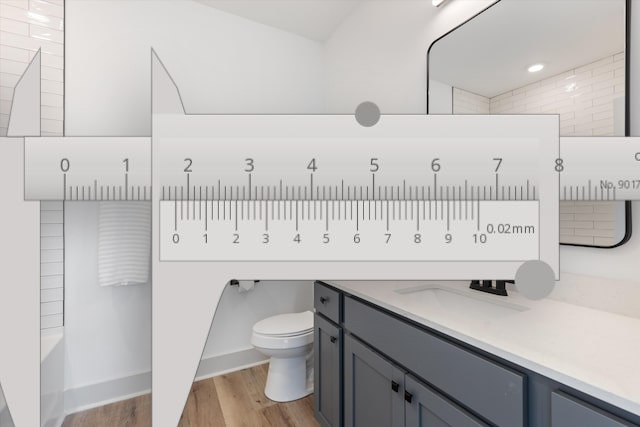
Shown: 18.0 mm
